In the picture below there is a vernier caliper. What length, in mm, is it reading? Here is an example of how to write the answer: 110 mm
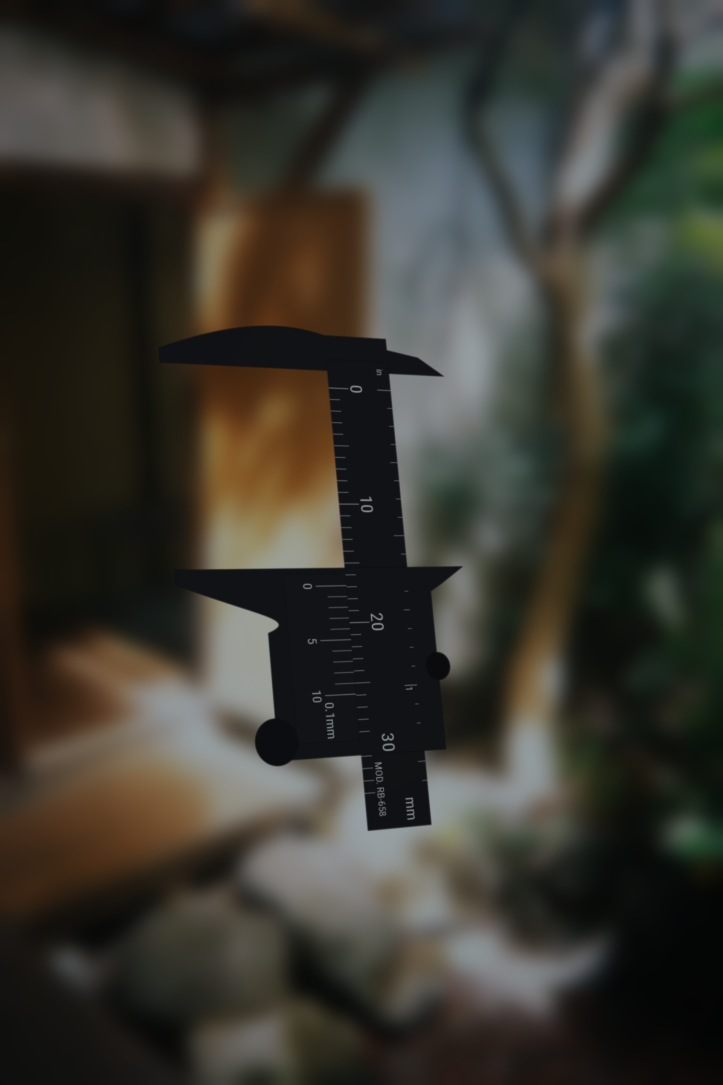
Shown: 16.9 mm
